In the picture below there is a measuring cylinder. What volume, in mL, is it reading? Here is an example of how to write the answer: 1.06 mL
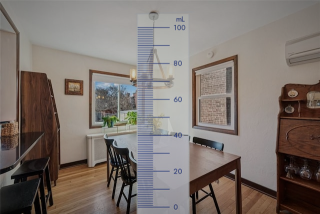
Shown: 40 mL
